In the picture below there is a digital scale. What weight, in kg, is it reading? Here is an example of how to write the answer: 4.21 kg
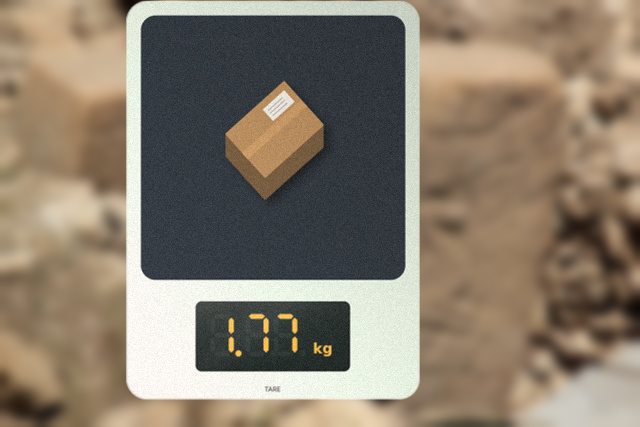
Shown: 1.77 kg
